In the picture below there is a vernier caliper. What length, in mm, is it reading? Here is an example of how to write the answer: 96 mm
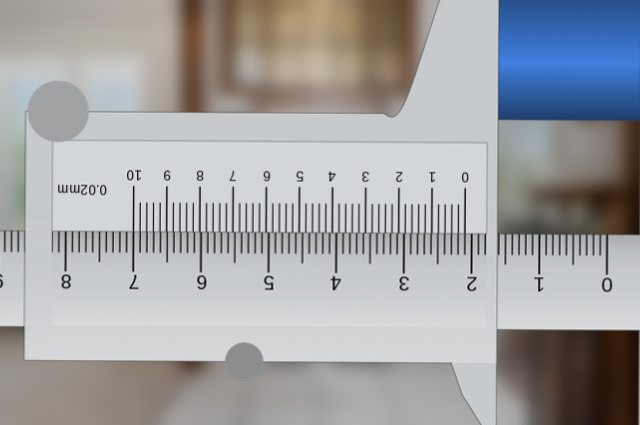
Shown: 21.0 mm
